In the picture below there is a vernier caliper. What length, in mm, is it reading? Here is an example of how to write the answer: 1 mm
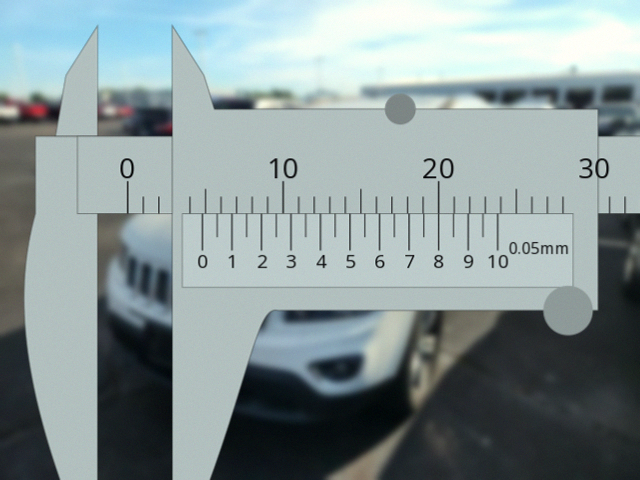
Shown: 4.8 mm
